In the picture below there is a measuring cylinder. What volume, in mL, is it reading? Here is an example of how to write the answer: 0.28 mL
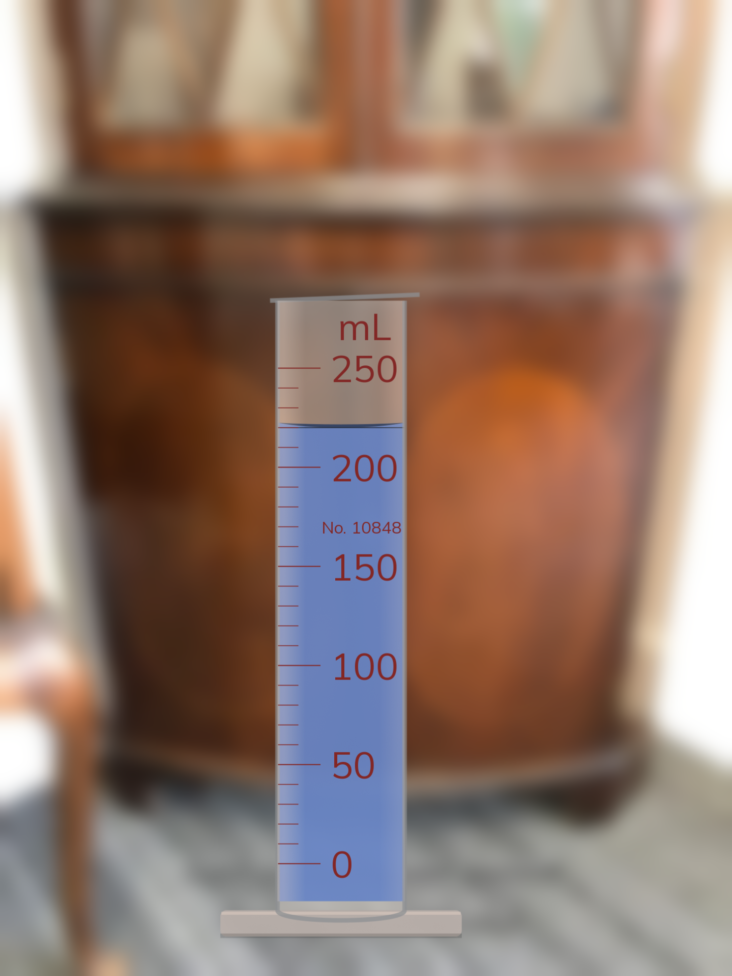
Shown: 220 mL
